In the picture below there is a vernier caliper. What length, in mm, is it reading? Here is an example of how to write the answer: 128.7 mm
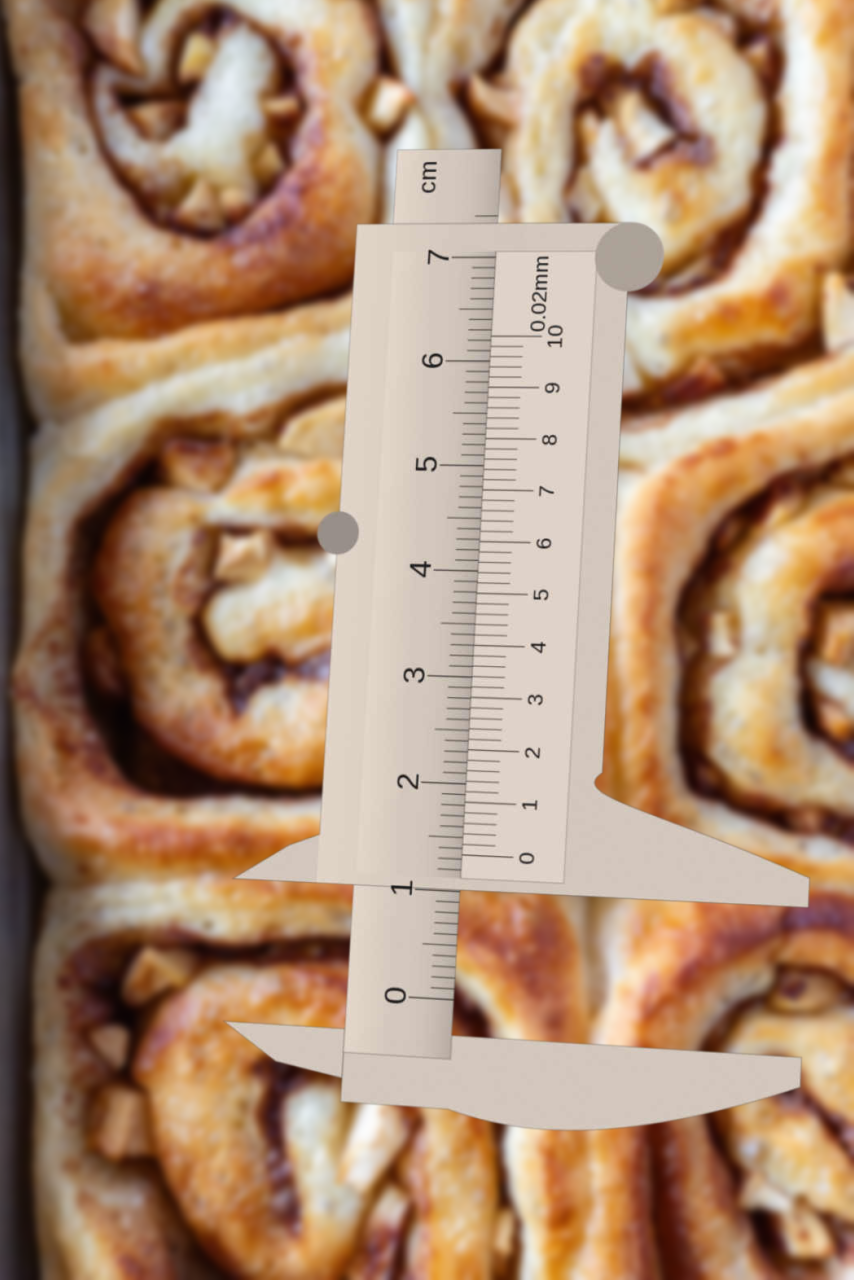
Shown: 13.4 mm
